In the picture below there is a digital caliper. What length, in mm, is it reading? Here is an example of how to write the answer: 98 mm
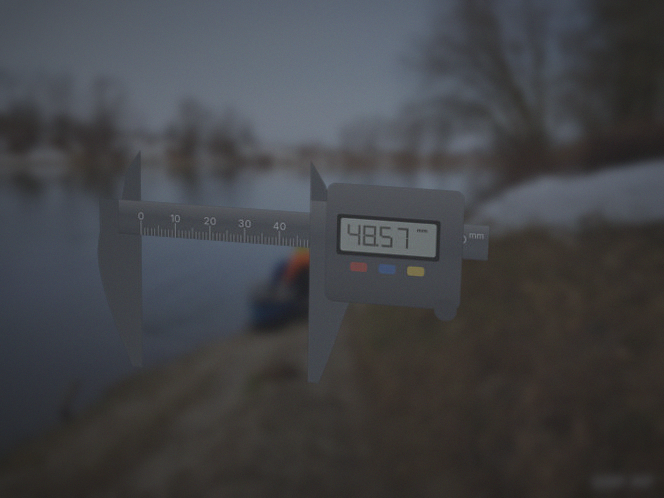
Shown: 48.57 mm
